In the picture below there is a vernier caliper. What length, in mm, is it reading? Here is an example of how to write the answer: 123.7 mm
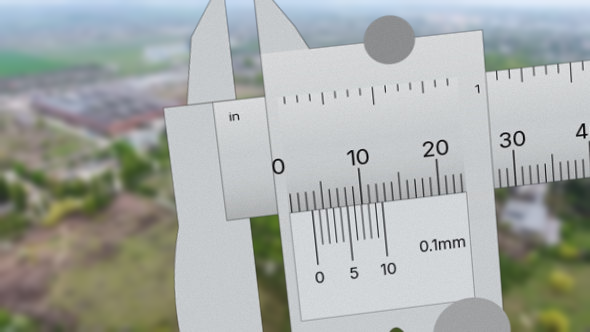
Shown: 3.6 mm
